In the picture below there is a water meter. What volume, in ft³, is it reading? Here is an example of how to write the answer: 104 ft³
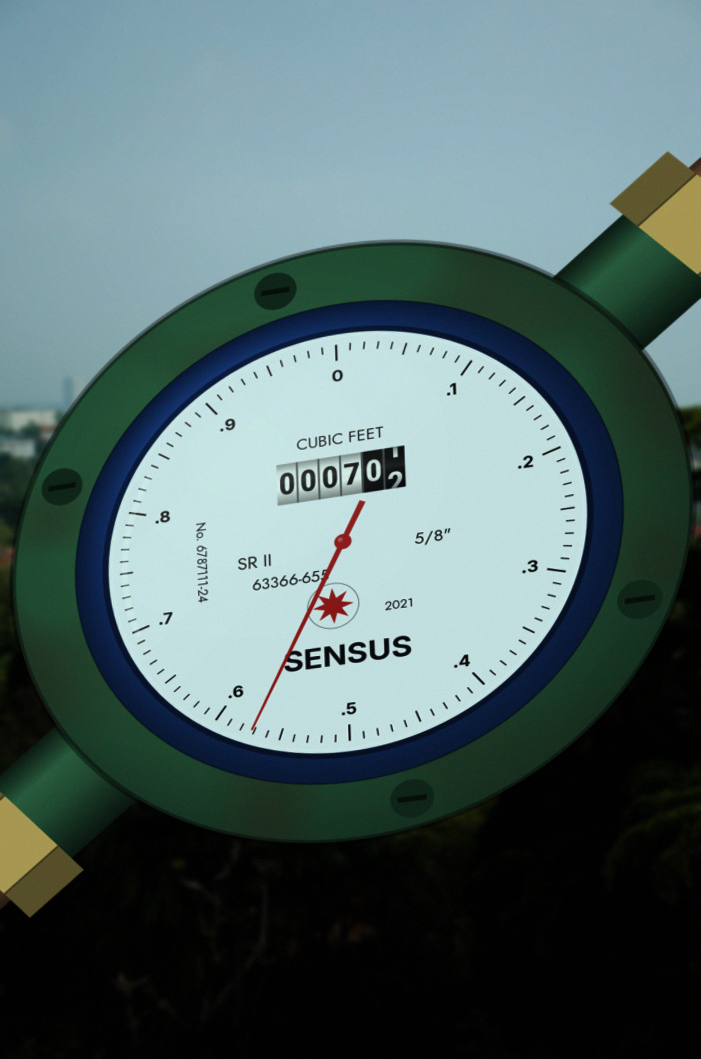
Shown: 701.57 ft³
